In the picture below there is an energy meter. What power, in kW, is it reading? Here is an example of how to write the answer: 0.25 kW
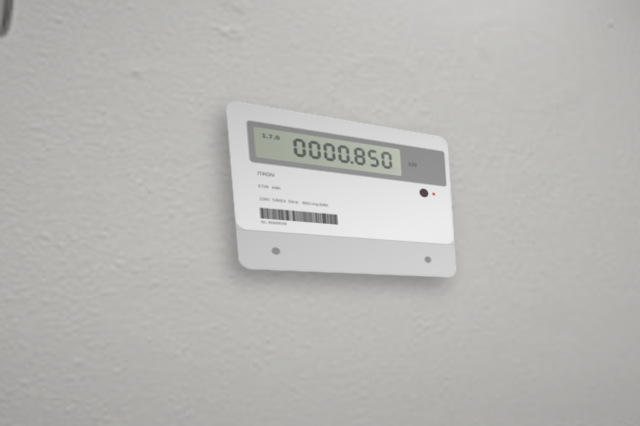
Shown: 0.850 kW
